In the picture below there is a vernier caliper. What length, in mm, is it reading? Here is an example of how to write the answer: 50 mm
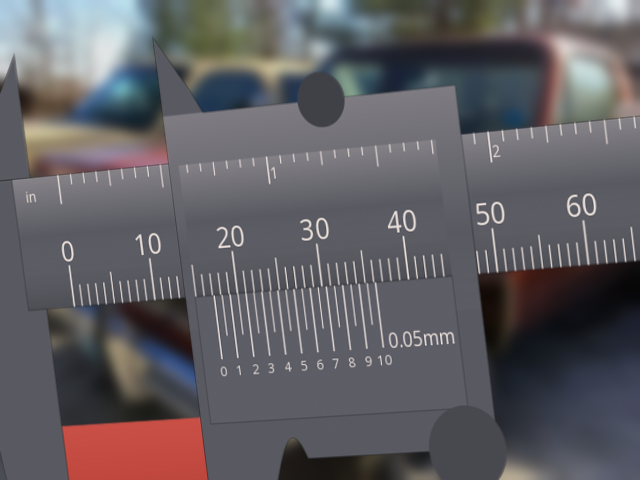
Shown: 17.2 mm
